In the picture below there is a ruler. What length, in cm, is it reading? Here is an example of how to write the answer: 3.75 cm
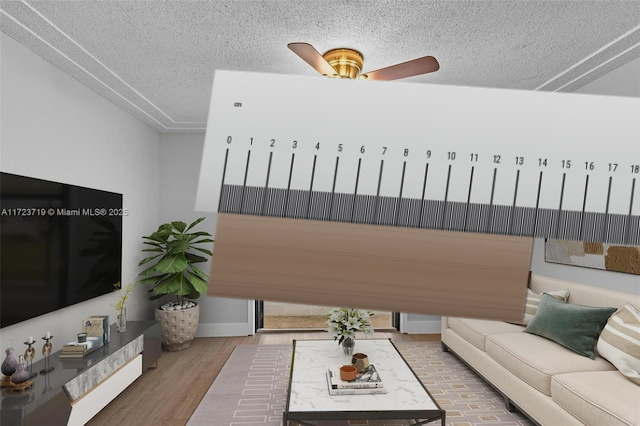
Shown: 14 cm
